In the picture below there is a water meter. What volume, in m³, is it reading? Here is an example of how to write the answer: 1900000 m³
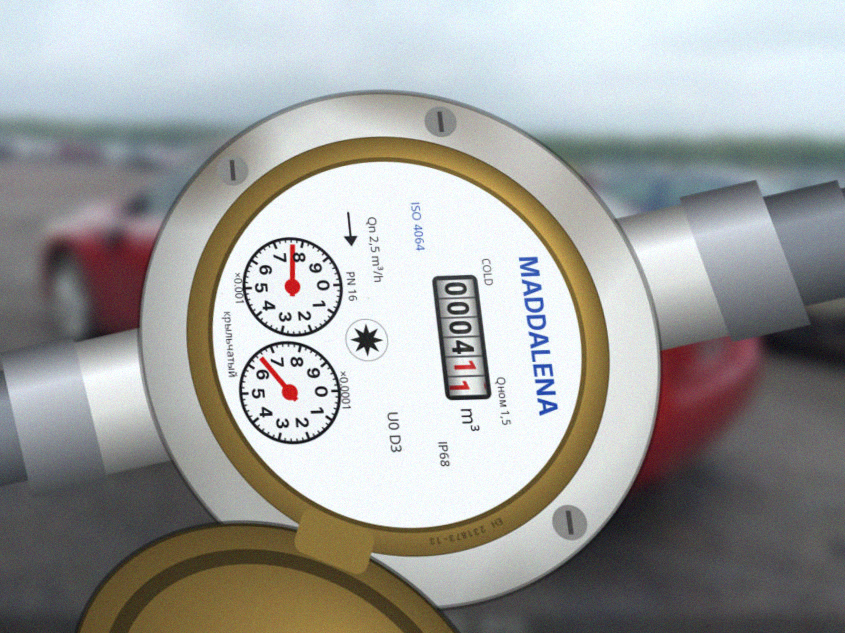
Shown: 4.1076 m³
